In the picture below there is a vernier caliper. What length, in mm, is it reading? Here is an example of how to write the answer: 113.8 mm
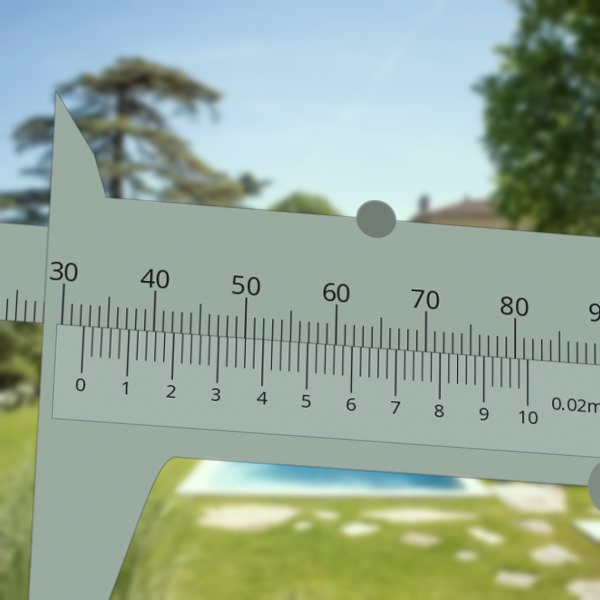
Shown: 32.4 mm
